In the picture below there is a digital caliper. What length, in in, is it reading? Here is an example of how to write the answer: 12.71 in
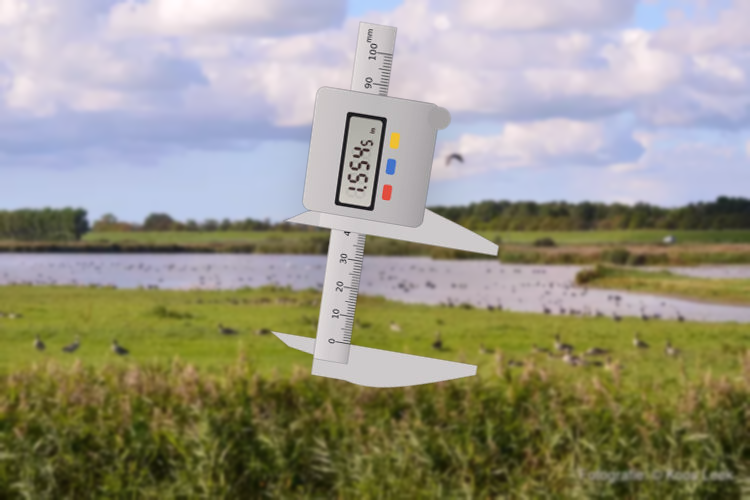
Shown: 1.5545 in
